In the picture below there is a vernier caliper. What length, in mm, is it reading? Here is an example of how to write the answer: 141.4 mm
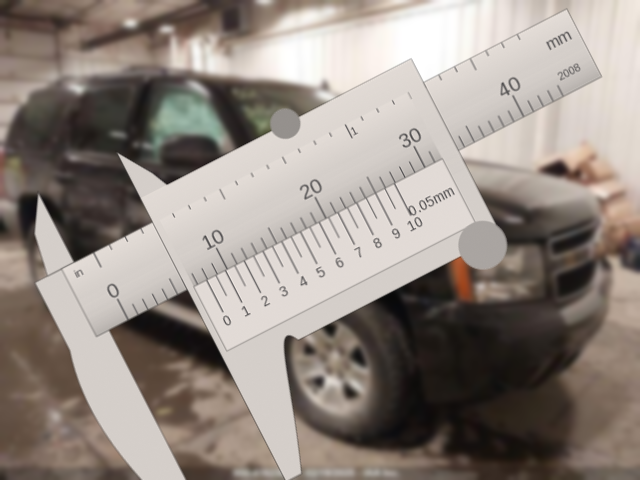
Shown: 7.9 mm
